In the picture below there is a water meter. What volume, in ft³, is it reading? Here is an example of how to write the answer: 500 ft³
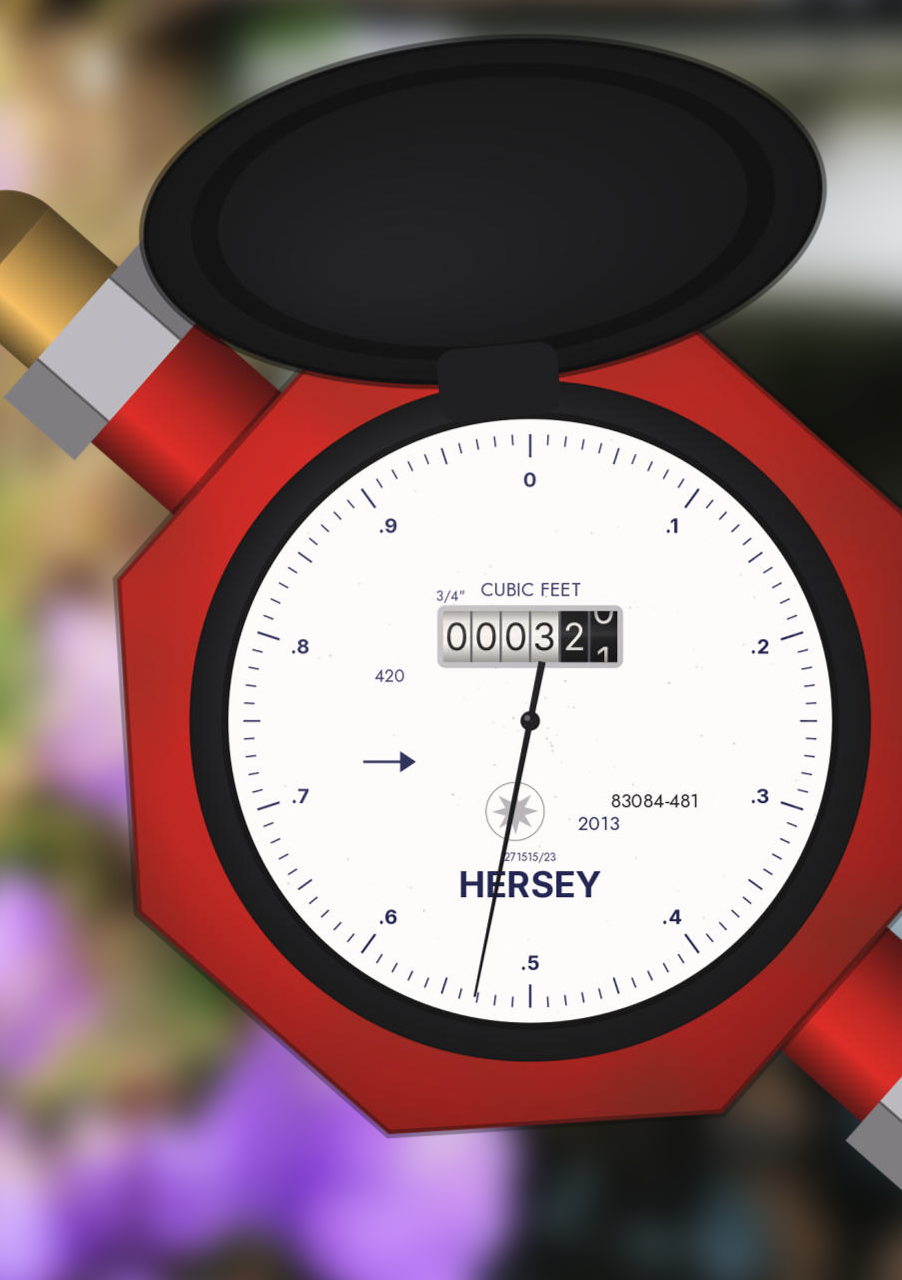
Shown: 320.53 ft³
